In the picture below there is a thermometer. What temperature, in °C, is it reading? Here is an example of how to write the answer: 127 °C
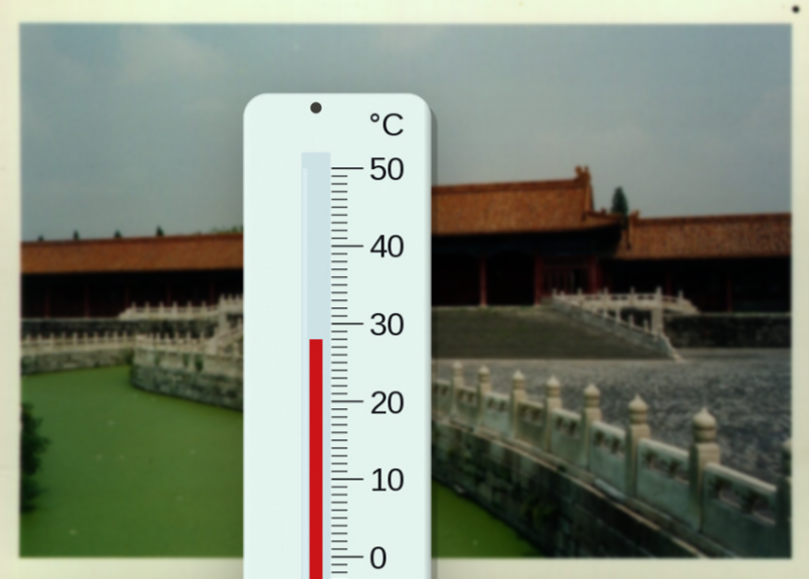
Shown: 28 °C
